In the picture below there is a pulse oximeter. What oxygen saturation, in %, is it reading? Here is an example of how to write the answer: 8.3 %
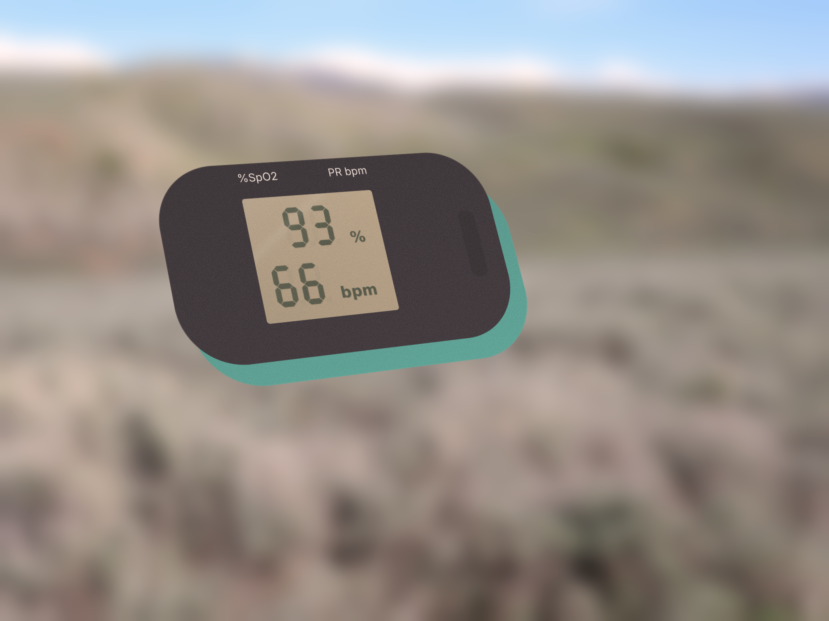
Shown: 93 %
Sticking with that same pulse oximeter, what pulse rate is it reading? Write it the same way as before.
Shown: 66 bpm
